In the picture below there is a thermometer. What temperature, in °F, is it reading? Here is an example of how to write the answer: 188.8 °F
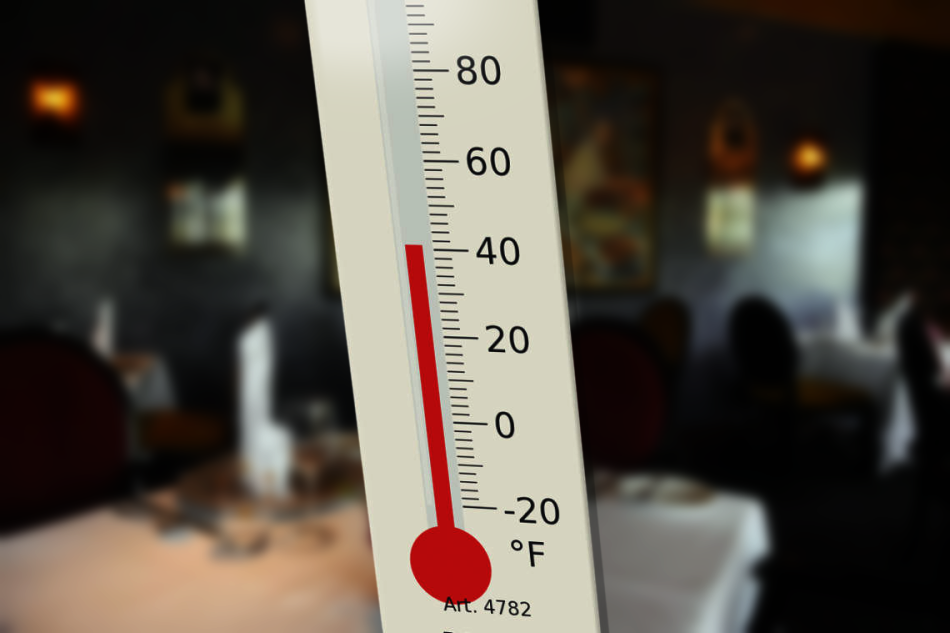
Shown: 41 °F
